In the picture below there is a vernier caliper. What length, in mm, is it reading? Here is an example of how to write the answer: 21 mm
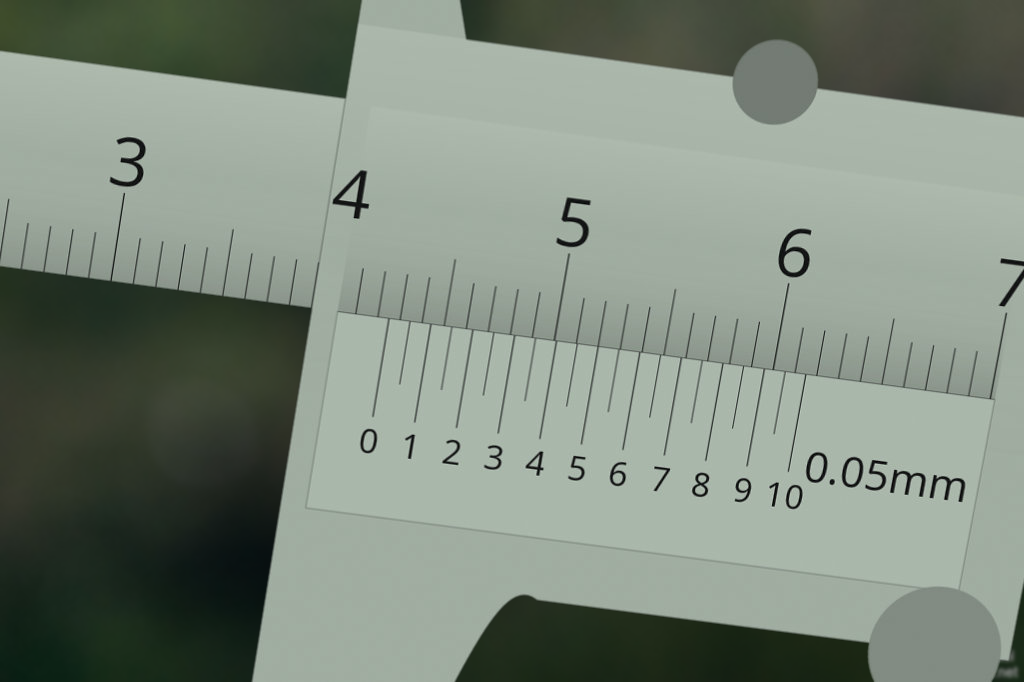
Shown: 42.50 mm
